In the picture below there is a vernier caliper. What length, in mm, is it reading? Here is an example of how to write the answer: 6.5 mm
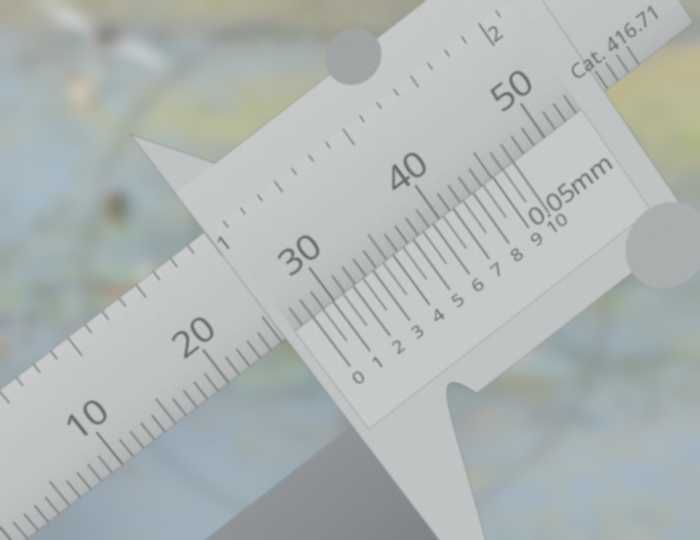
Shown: 28.0 mm
